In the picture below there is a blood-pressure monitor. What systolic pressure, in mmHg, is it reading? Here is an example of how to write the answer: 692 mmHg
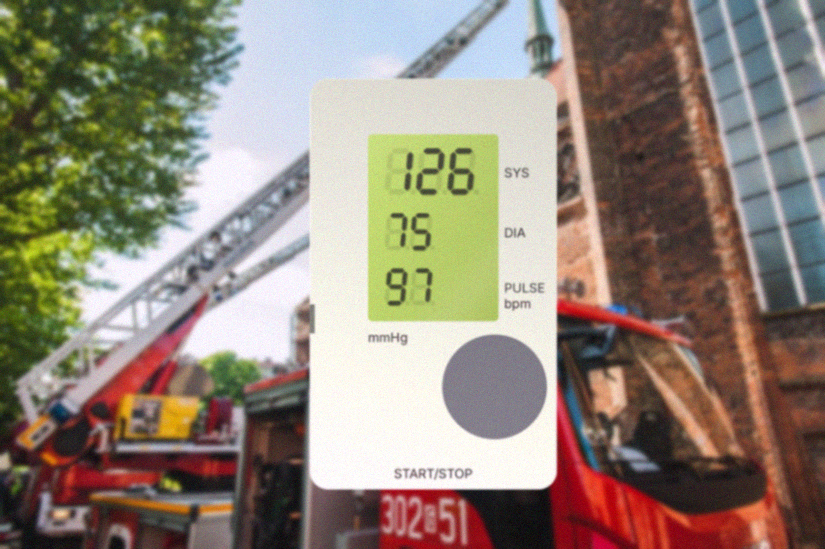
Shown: 126 mmHg
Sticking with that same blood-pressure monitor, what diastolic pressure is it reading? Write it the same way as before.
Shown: 75 mmHg
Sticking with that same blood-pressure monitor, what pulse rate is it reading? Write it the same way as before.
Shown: 97 bpm
